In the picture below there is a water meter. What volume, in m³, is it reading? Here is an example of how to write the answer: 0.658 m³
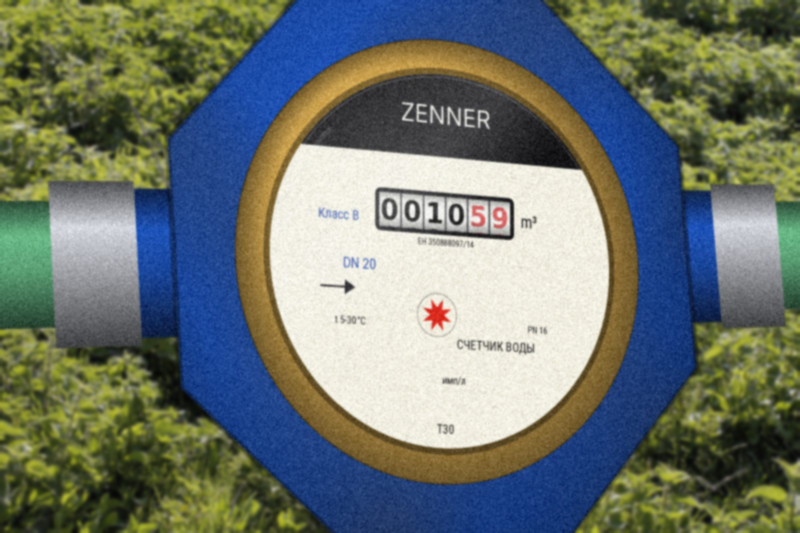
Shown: 10.59 m³
